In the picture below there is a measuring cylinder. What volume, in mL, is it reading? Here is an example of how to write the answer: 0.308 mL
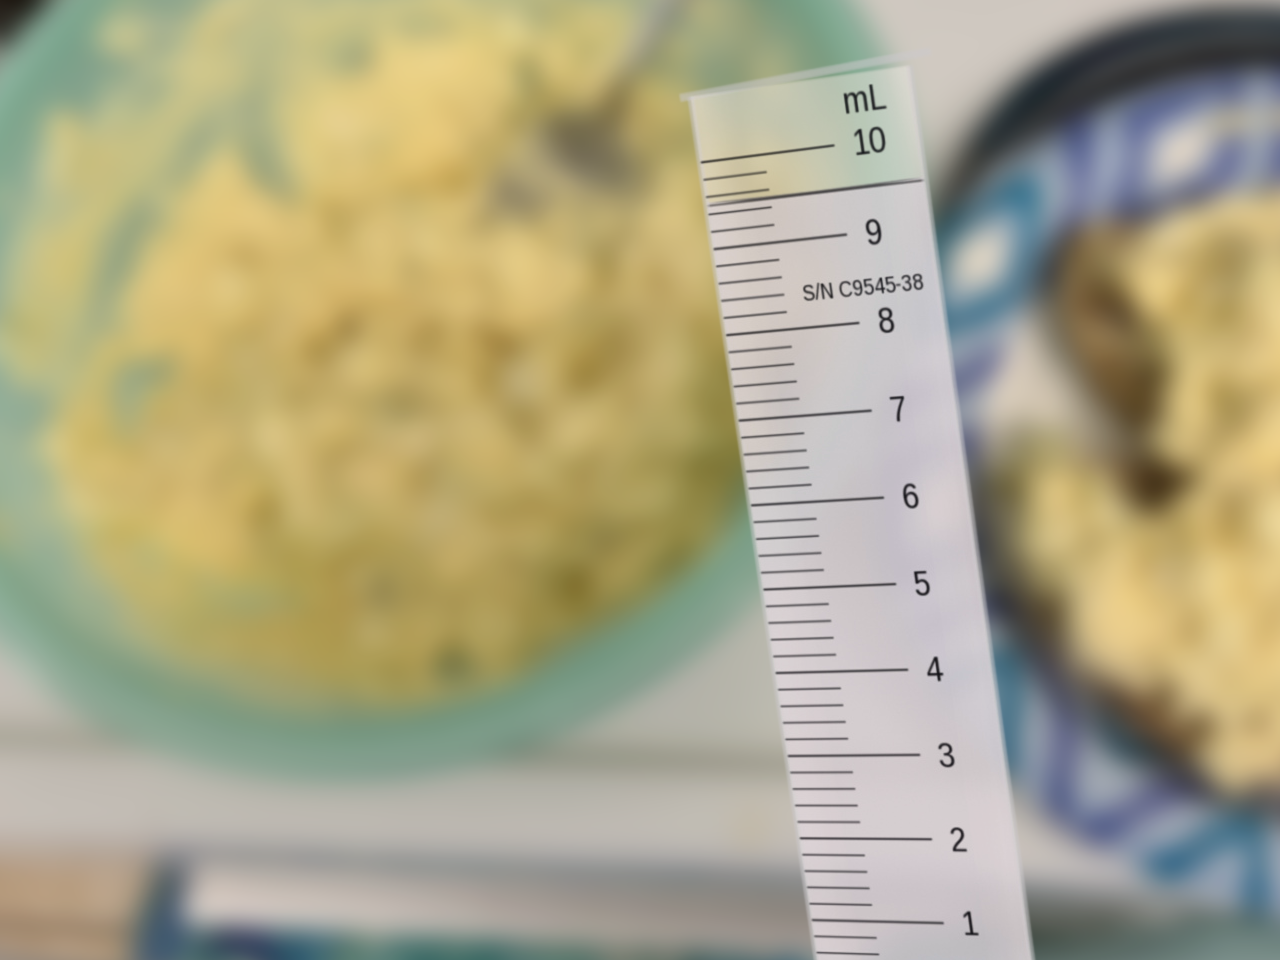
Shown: 9.5 mL
